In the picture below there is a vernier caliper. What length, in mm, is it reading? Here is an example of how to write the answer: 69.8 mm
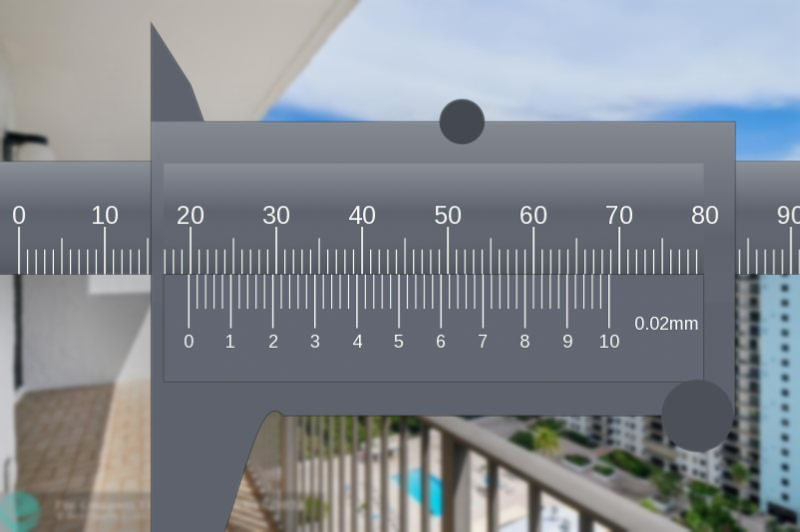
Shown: 19.8 mm
